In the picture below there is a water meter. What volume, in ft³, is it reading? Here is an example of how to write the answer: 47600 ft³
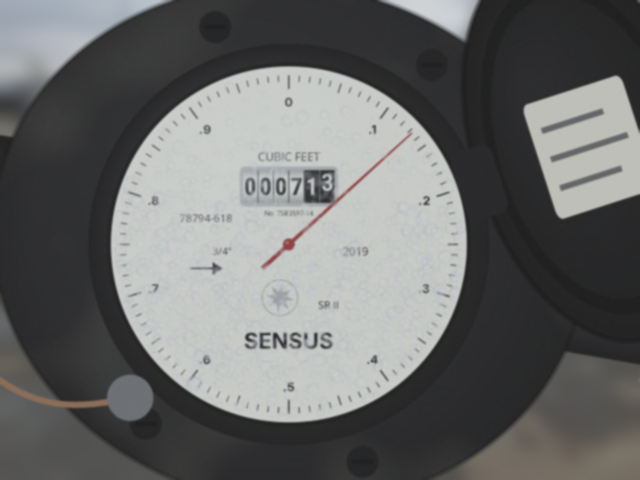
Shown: 713.13 ft³
